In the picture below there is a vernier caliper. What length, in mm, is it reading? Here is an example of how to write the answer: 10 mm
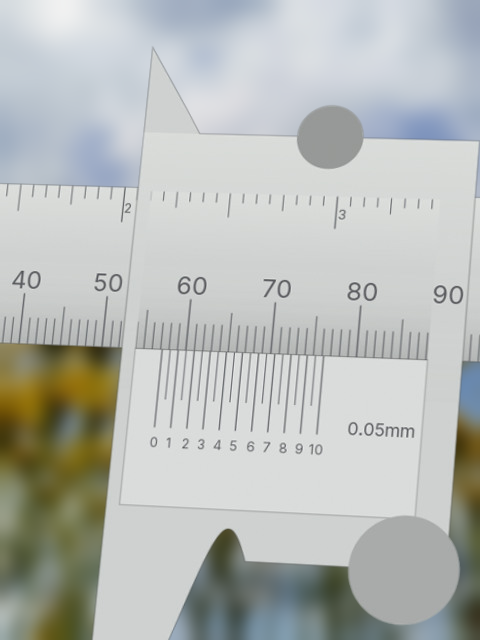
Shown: 57.2 mm
